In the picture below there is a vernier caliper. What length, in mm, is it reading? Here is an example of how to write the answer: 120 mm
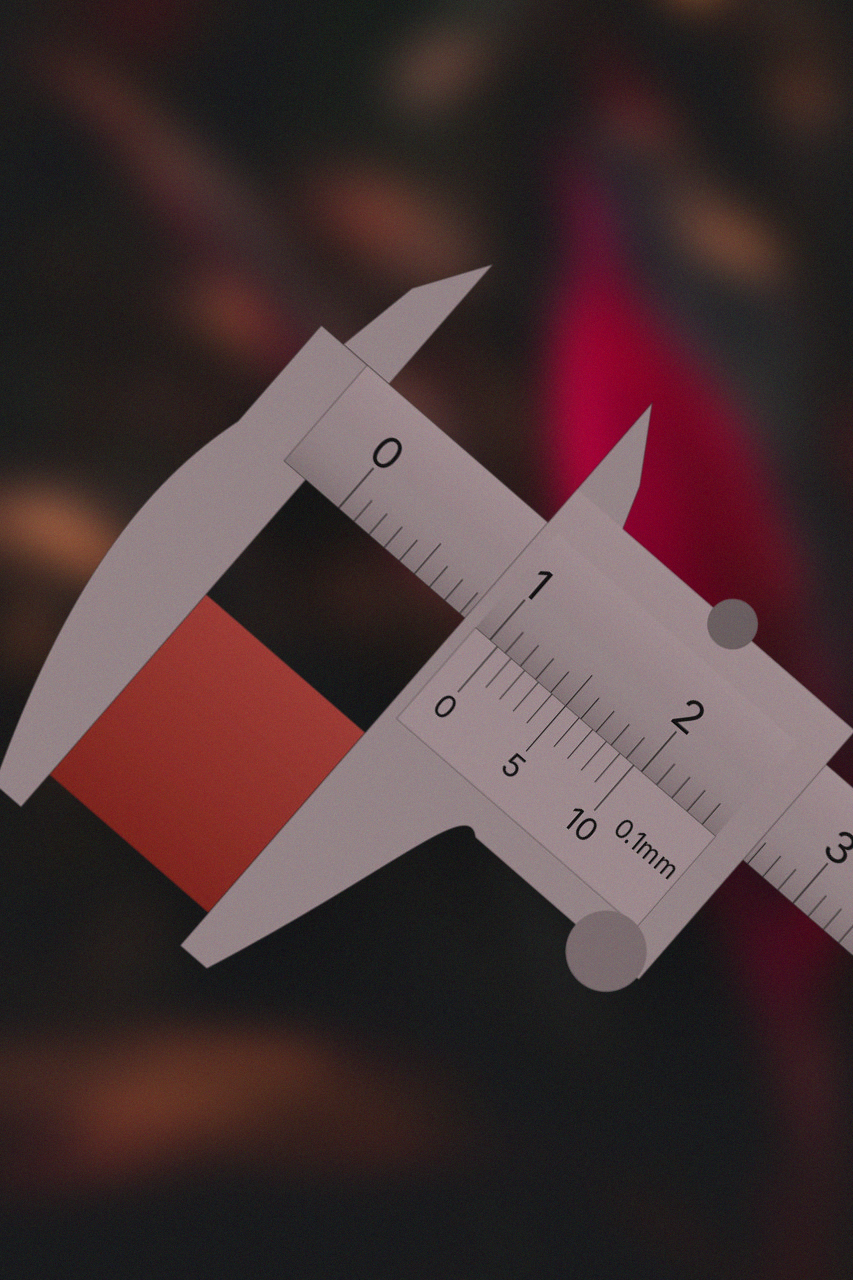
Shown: 10.5 mm
